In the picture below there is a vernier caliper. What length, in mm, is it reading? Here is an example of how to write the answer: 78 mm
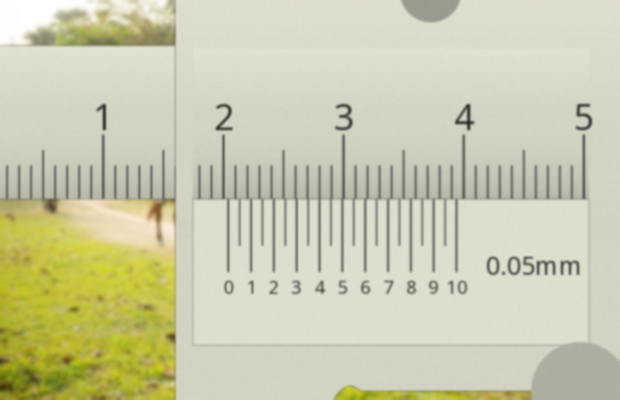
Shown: 20.4 mm
